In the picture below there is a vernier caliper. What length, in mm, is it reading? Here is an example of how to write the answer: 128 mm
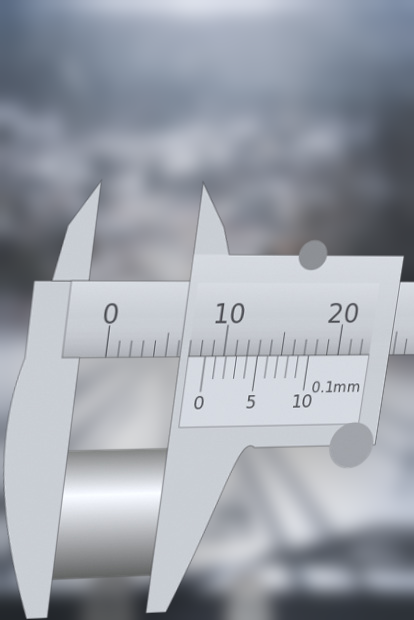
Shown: 8.4 mm
